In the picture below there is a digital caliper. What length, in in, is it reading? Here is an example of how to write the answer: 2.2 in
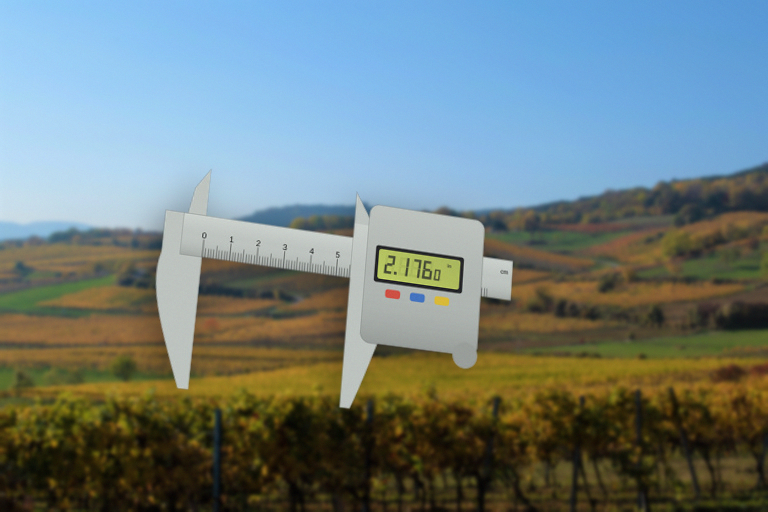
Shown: 2.1760 in
